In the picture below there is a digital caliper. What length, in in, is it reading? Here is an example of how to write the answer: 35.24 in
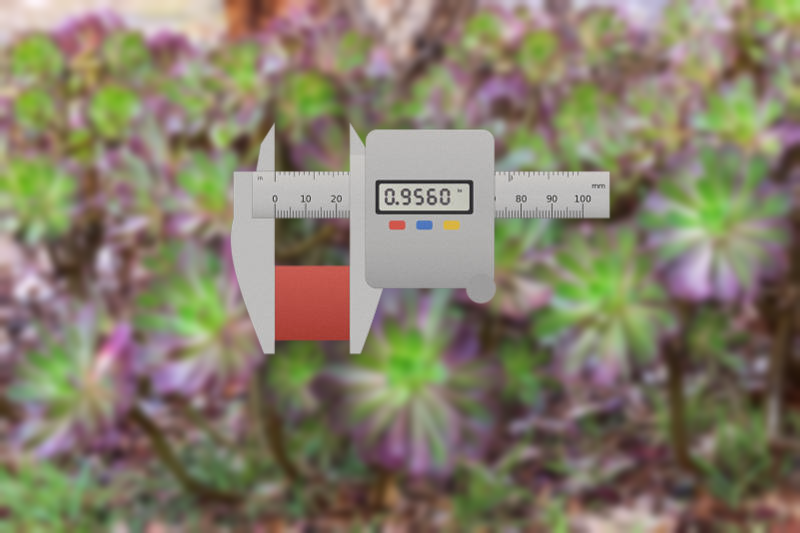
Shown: 0.9560 in
